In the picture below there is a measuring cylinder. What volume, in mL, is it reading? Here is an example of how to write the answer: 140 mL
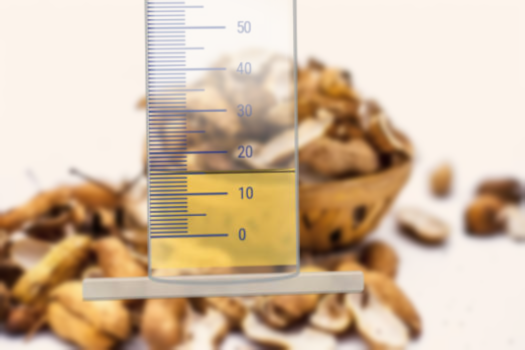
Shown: 15 mL
